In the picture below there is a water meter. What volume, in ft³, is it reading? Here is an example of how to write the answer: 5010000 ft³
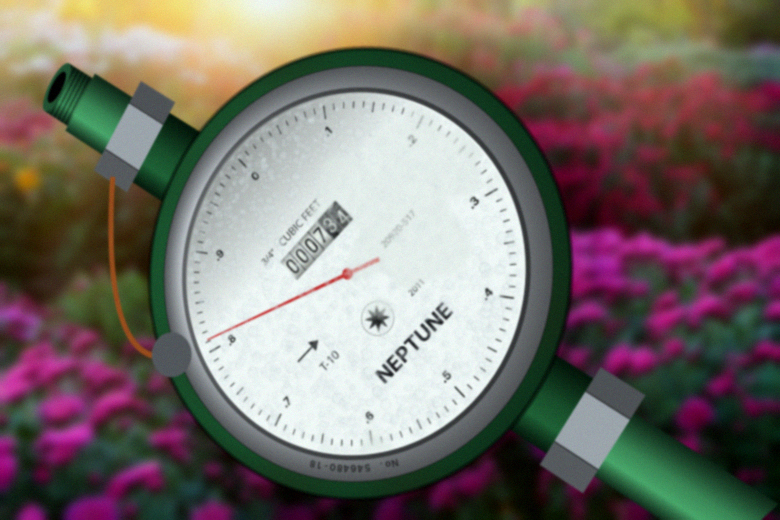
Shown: 733.81 ft³
